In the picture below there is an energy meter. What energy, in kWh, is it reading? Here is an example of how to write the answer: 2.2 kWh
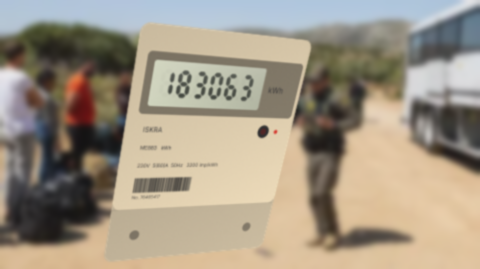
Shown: 183063 kWh
